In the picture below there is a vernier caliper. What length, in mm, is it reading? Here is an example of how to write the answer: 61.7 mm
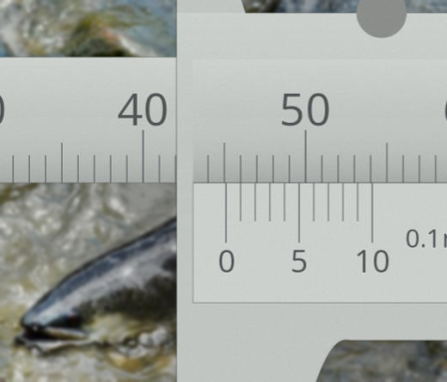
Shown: 45.1 mm
